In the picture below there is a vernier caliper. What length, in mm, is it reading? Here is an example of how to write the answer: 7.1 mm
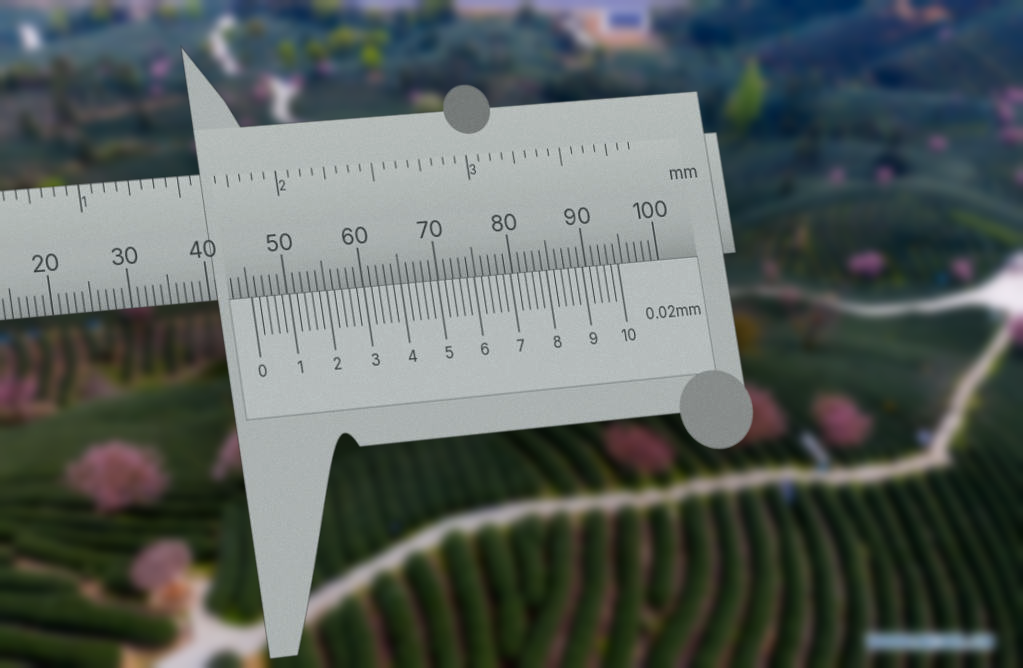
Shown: 45.4 mm
